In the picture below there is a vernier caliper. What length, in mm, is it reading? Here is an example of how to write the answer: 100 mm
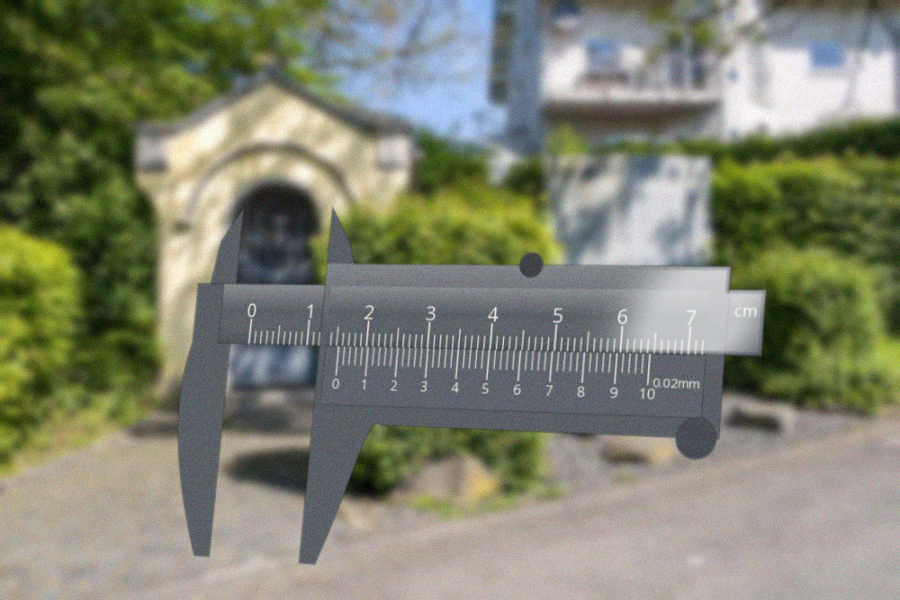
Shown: 15.4 mm
